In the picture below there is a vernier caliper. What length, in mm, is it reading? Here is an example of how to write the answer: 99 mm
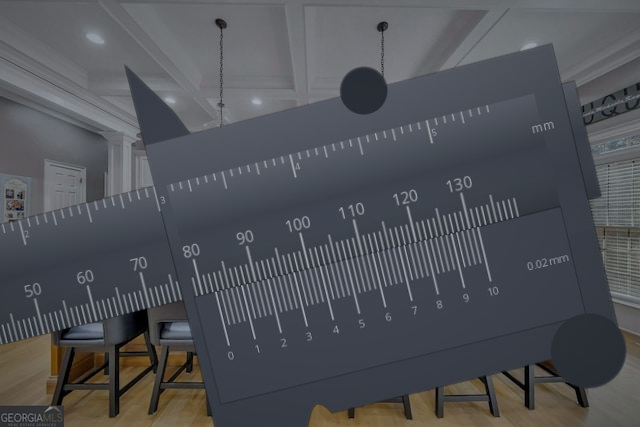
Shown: 82.5 mm
